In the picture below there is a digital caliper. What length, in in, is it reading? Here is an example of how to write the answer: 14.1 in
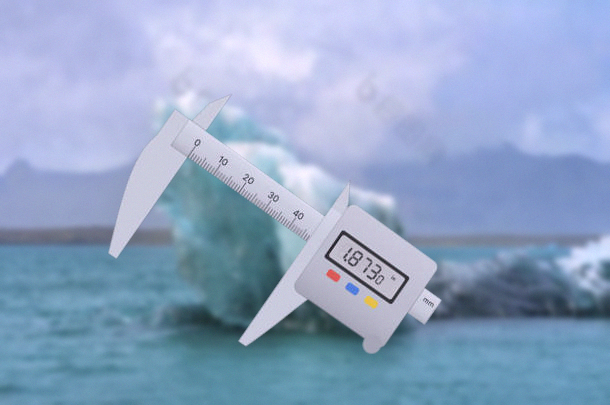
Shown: 1.8730 in
